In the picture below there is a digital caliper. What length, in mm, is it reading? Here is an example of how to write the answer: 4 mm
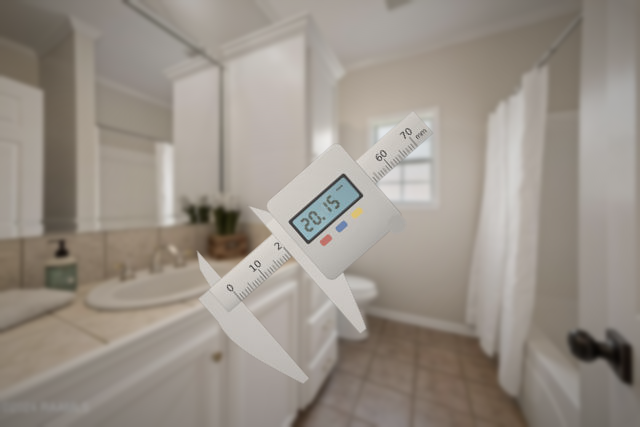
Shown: 20.15 mm
